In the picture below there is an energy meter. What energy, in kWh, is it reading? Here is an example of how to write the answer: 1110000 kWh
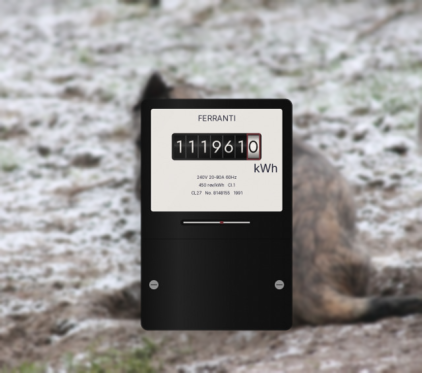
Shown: 111961.0 kWh
